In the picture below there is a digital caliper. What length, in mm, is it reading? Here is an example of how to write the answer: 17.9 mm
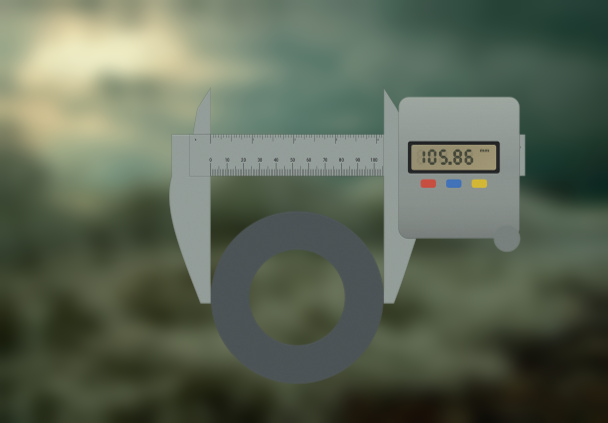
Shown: 105.86 mm
